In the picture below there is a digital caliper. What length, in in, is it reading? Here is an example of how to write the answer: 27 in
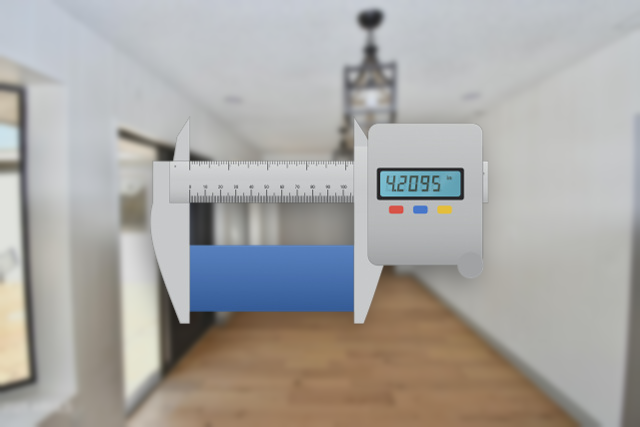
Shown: 4.2095 in
